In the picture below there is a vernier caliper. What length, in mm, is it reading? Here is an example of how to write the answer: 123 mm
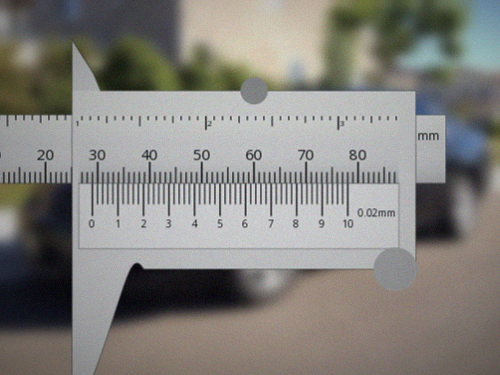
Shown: 29.0 mm
